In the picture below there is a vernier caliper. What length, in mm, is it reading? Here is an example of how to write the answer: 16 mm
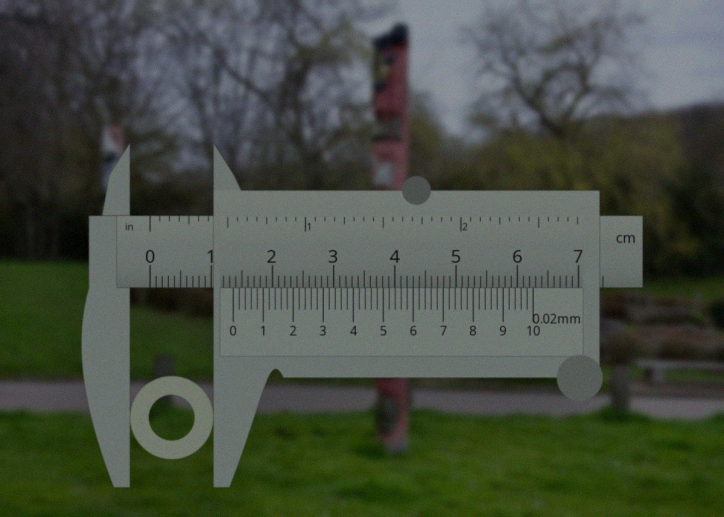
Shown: 13.6 mm
